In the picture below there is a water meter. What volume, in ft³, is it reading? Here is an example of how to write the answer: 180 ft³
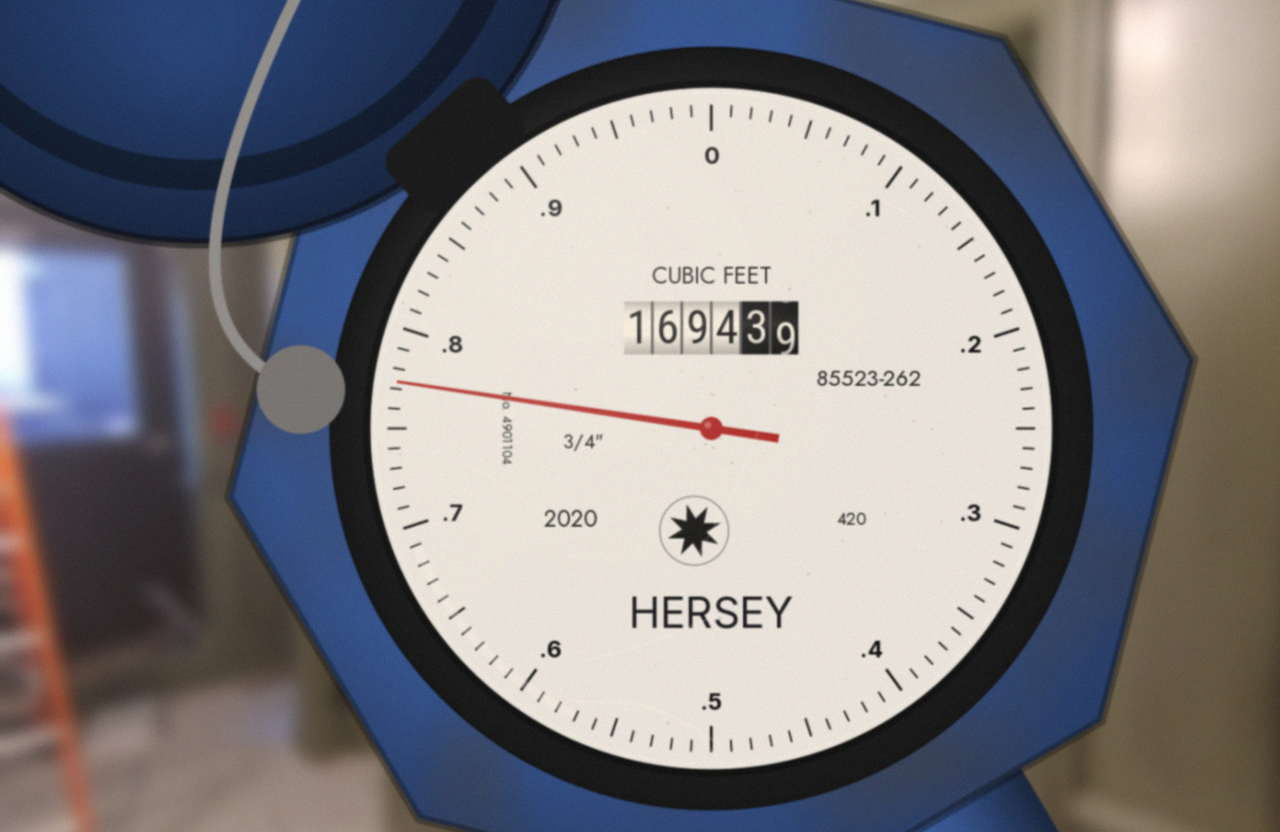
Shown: 169438.77 ft³
